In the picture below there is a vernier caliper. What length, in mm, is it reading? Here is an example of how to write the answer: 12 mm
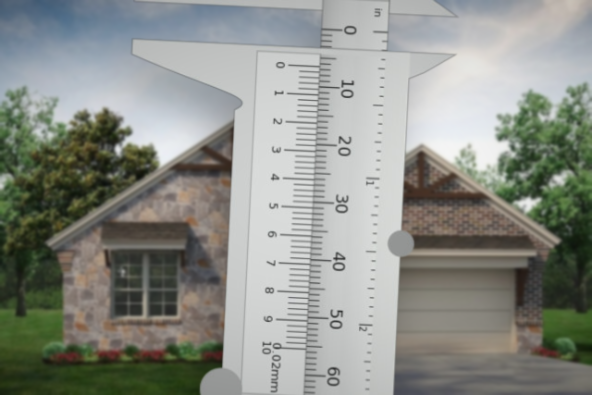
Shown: 6.5 mm
